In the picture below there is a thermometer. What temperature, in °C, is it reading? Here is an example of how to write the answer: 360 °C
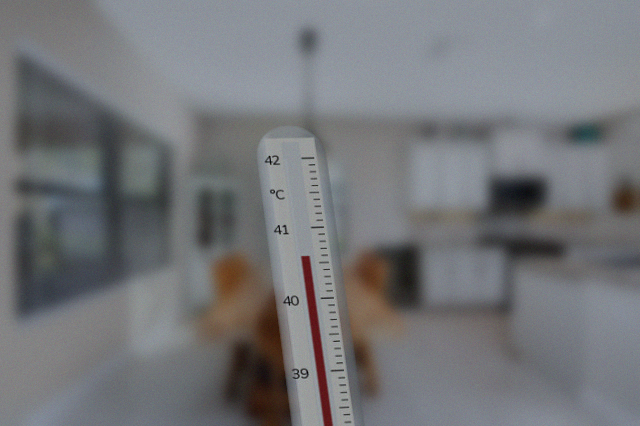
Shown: 40.6 °C
